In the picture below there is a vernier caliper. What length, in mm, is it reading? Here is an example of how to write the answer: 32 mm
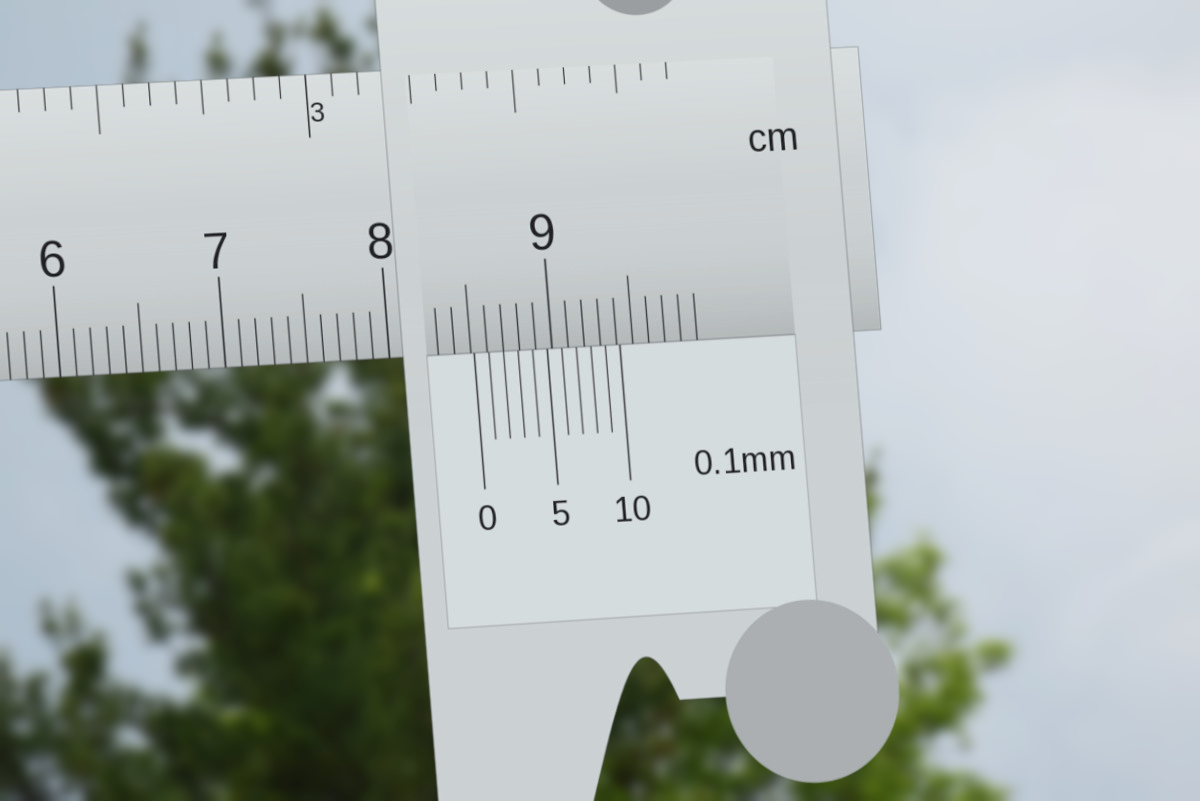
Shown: 85.2 mm
